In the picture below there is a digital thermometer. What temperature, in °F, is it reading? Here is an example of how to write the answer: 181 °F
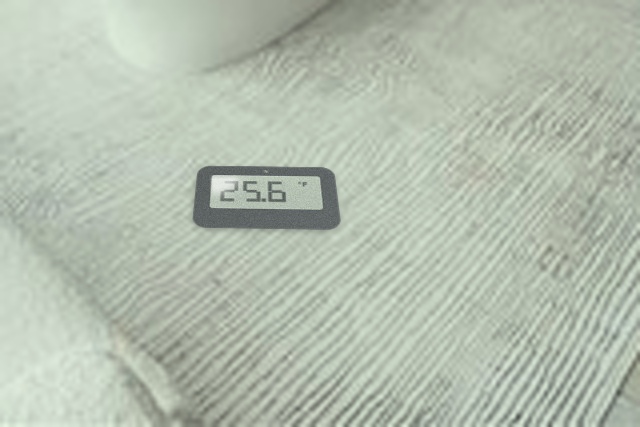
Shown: 25.6 °F
